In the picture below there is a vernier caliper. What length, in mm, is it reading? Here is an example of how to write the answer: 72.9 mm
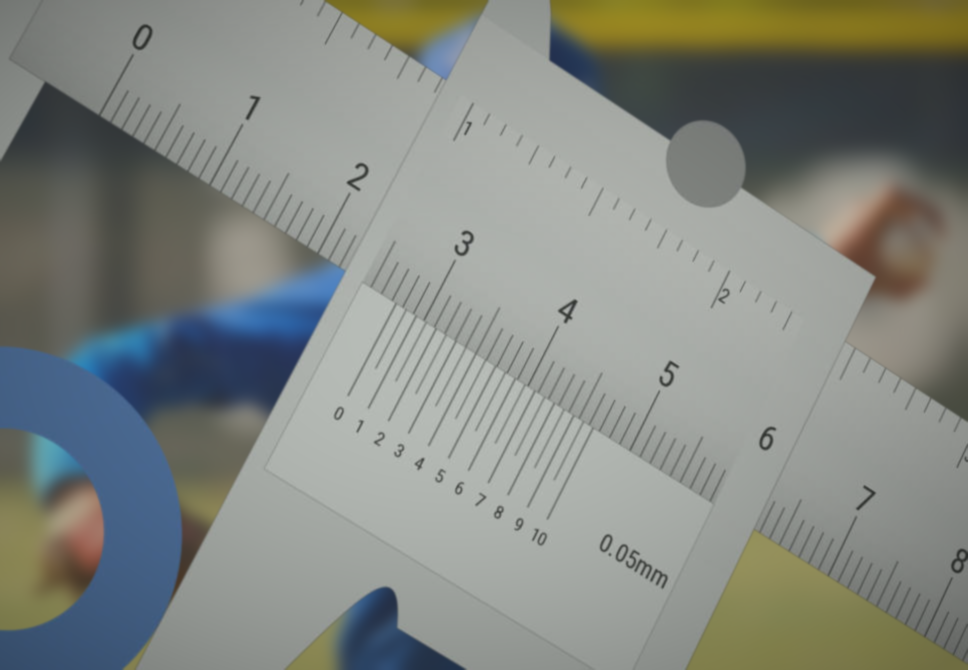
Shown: 27.4 mm
